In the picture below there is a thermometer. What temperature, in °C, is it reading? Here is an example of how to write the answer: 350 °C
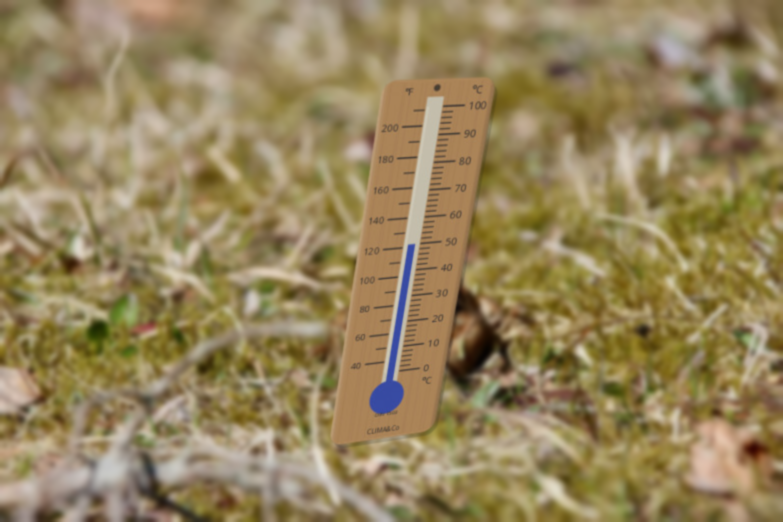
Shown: 50 °C
